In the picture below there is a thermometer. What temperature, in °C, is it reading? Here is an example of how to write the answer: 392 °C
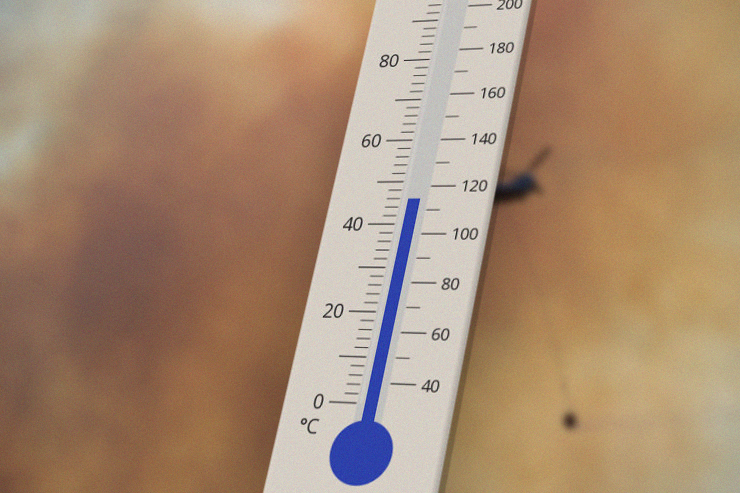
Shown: 46 °C
